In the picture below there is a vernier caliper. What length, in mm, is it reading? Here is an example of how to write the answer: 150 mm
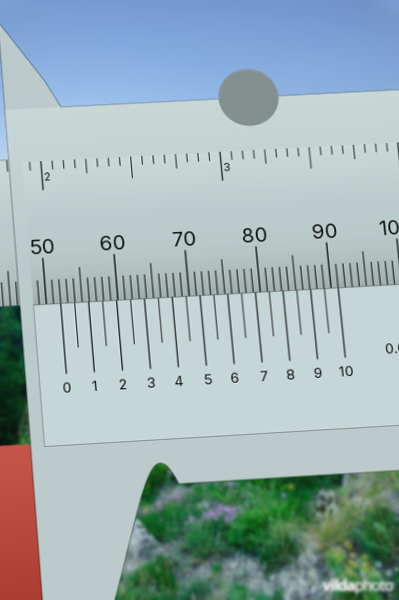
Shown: 52.0 mm
